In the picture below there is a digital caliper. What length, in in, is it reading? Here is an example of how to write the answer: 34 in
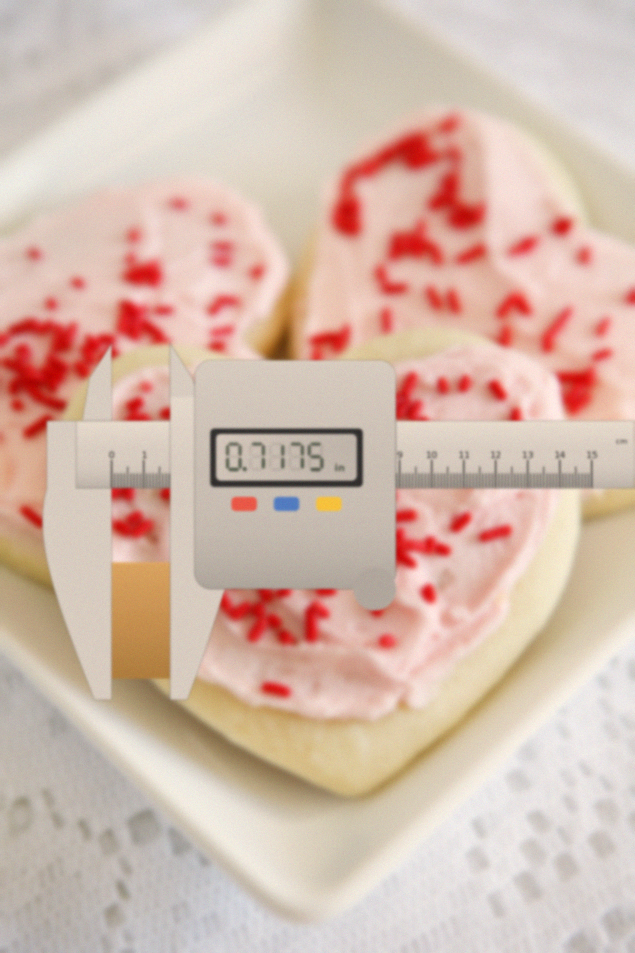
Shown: 0.7175 in
